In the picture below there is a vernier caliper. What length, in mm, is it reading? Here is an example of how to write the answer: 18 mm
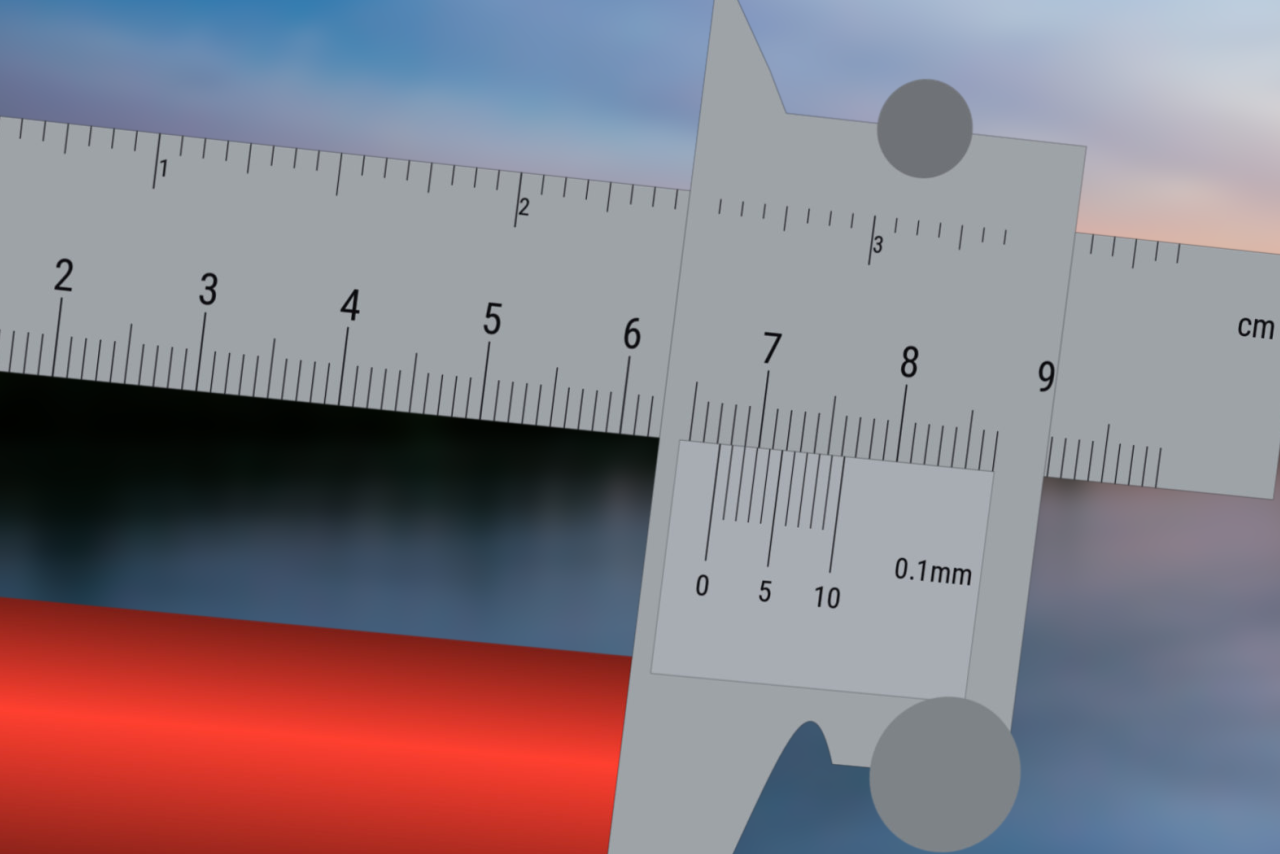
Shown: 67.2 mm
